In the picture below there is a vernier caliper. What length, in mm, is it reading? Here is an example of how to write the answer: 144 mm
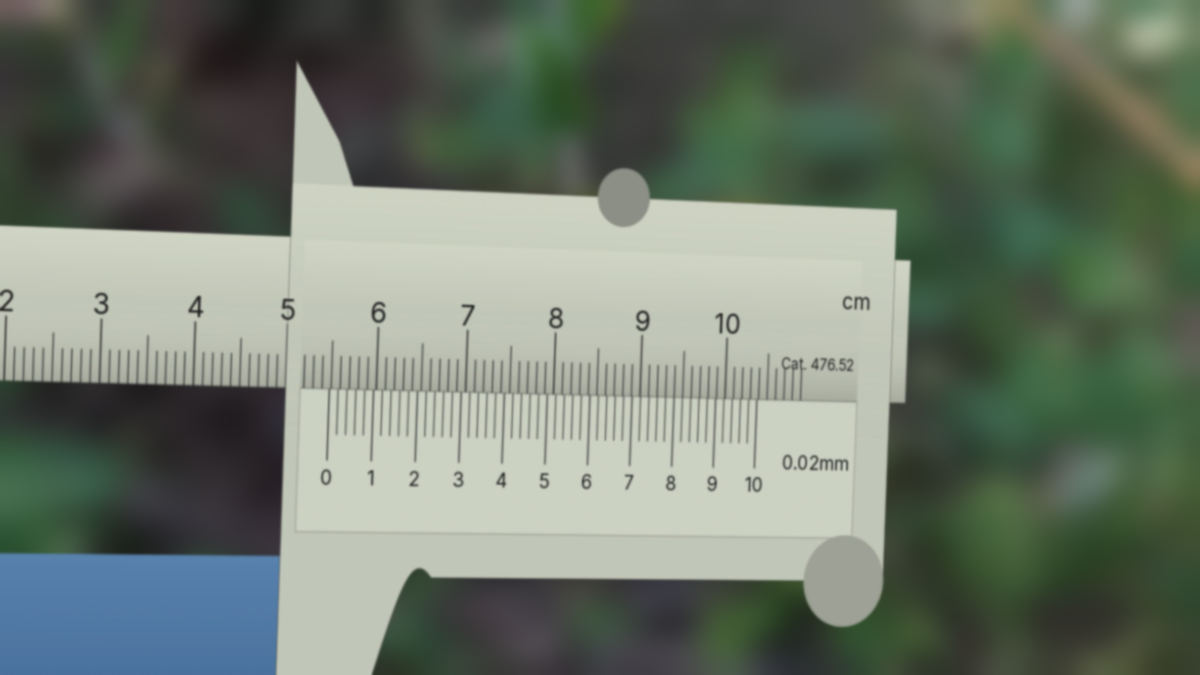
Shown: 54.8 mm
